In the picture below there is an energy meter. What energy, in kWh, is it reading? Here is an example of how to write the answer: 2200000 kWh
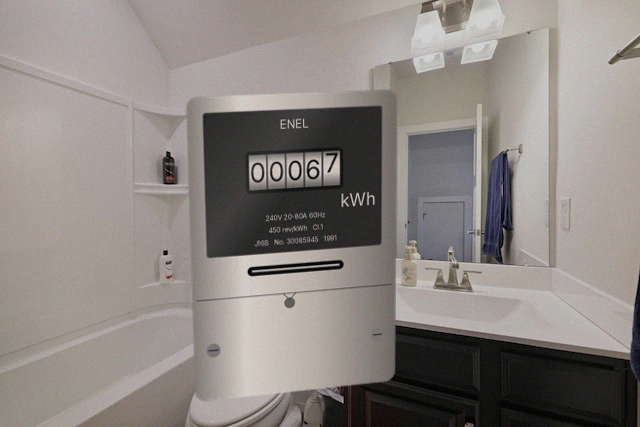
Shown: 67 kWh
